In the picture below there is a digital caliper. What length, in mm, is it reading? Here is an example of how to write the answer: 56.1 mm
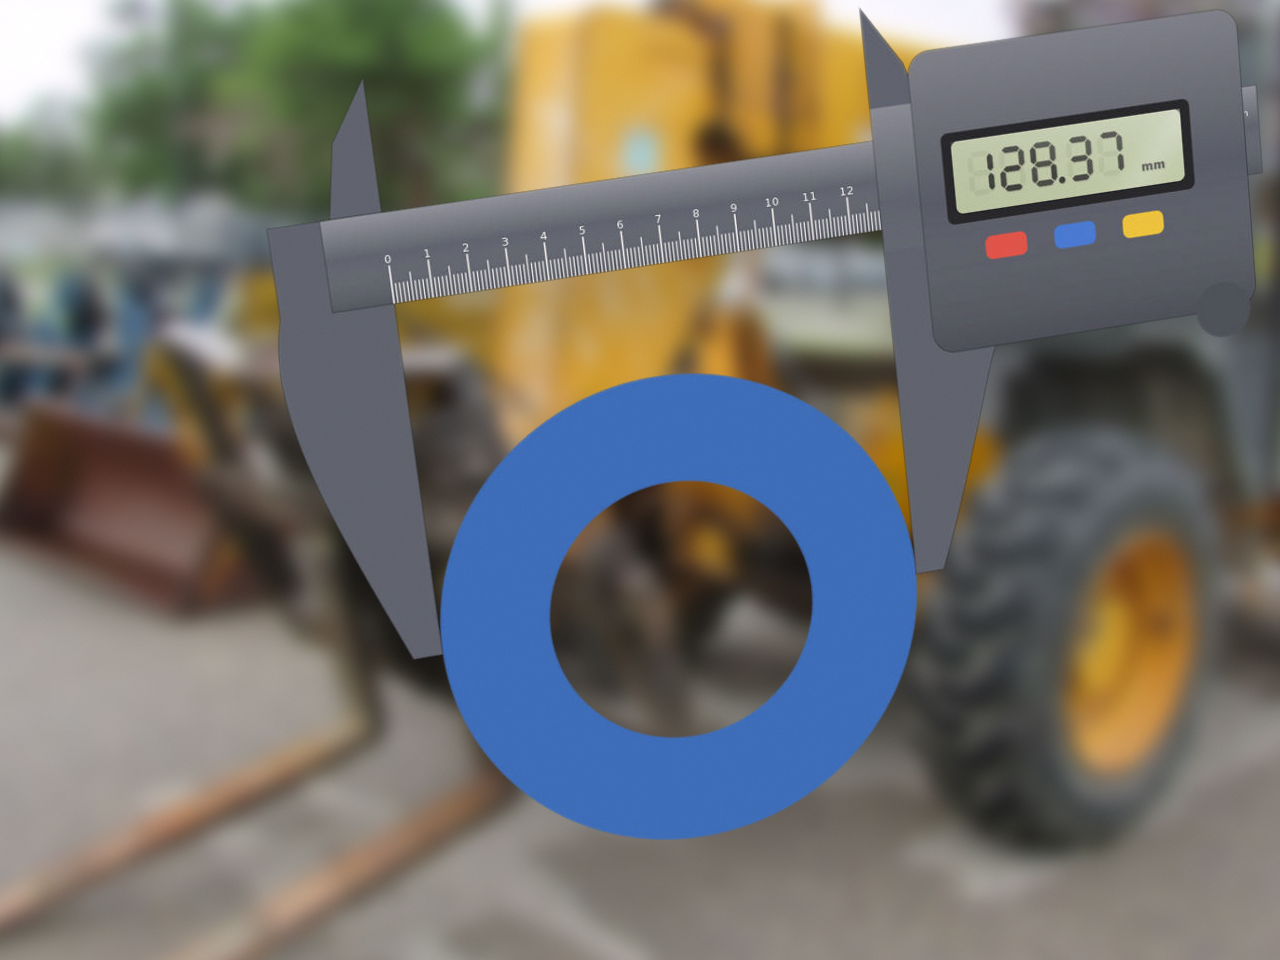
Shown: 128.37 mm
